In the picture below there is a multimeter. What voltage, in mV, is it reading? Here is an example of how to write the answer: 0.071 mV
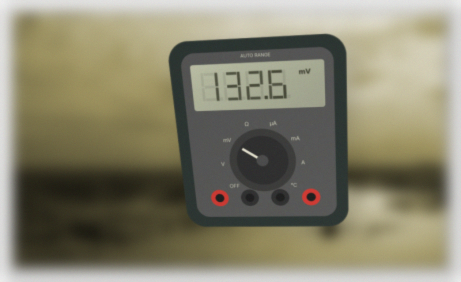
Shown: 132.6 mV
